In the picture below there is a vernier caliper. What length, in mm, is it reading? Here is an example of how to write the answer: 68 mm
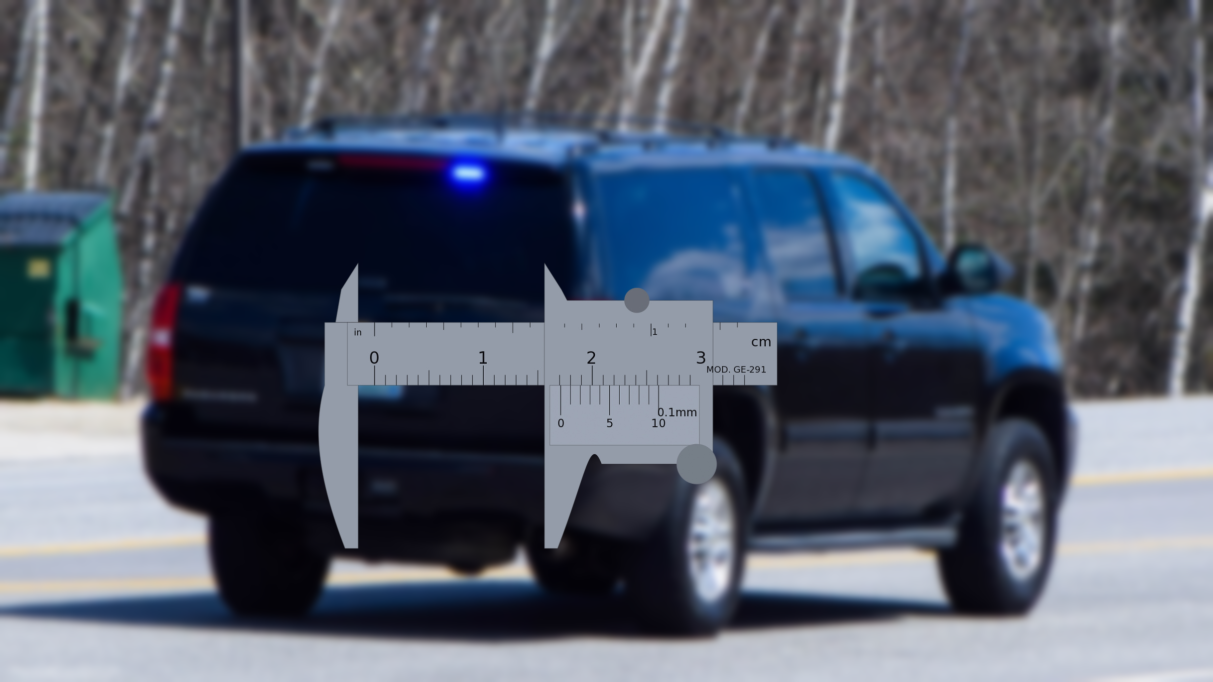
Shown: 17.1 mm
